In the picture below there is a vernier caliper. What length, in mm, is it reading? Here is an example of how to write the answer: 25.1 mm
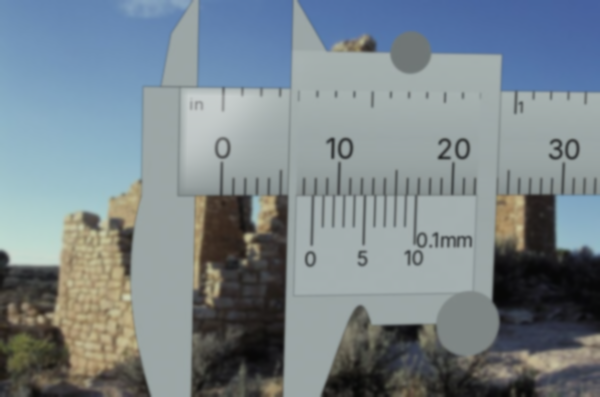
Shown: 7.8 mm
